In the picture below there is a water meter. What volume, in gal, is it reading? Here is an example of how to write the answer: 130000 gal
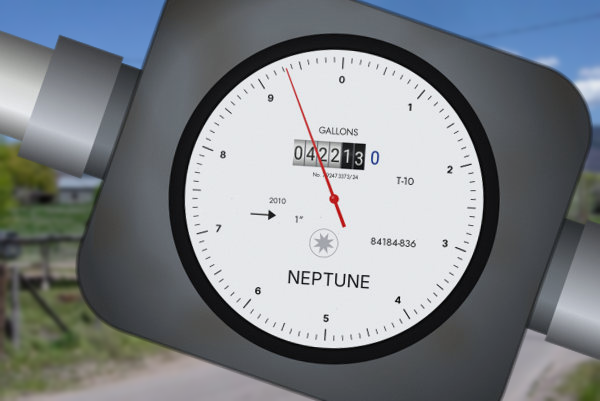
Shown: 422129.3 gal
